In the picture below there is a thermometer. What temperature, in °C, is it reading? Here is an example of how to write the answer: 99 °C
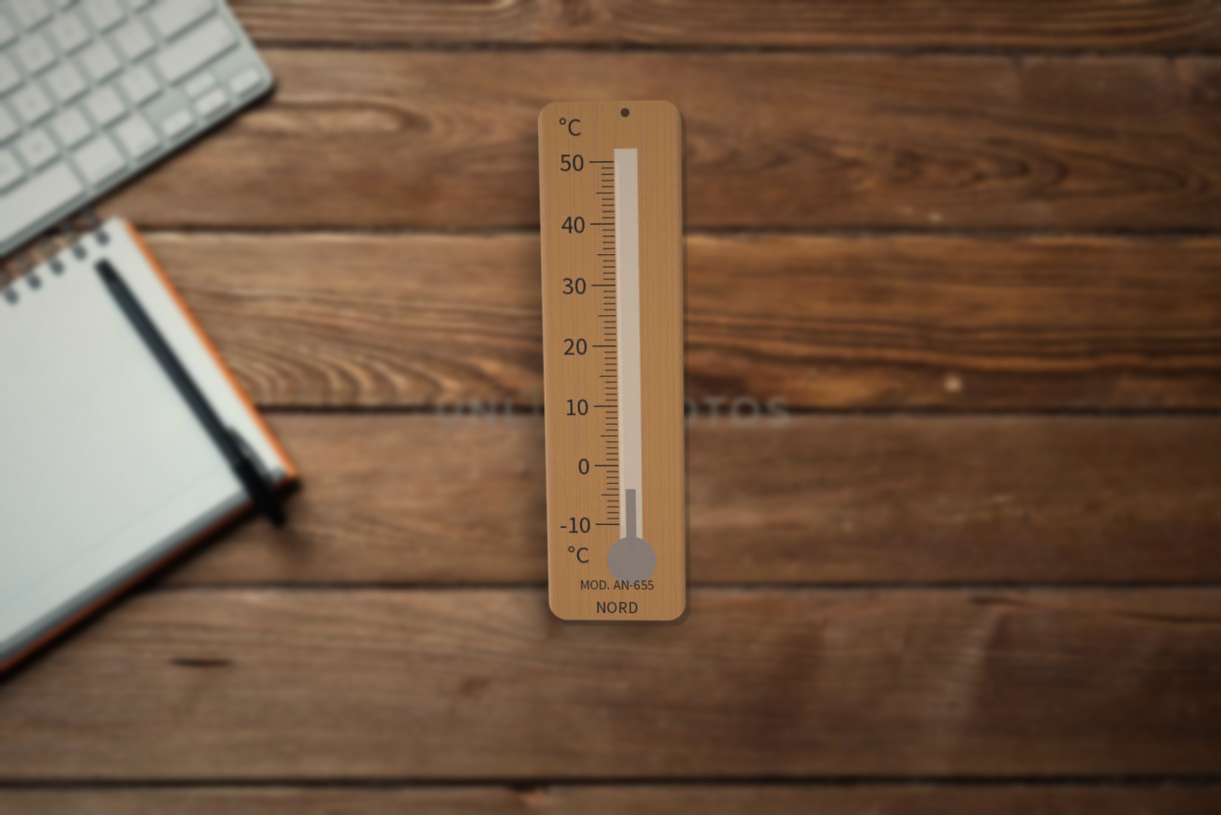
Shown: -4 °C
